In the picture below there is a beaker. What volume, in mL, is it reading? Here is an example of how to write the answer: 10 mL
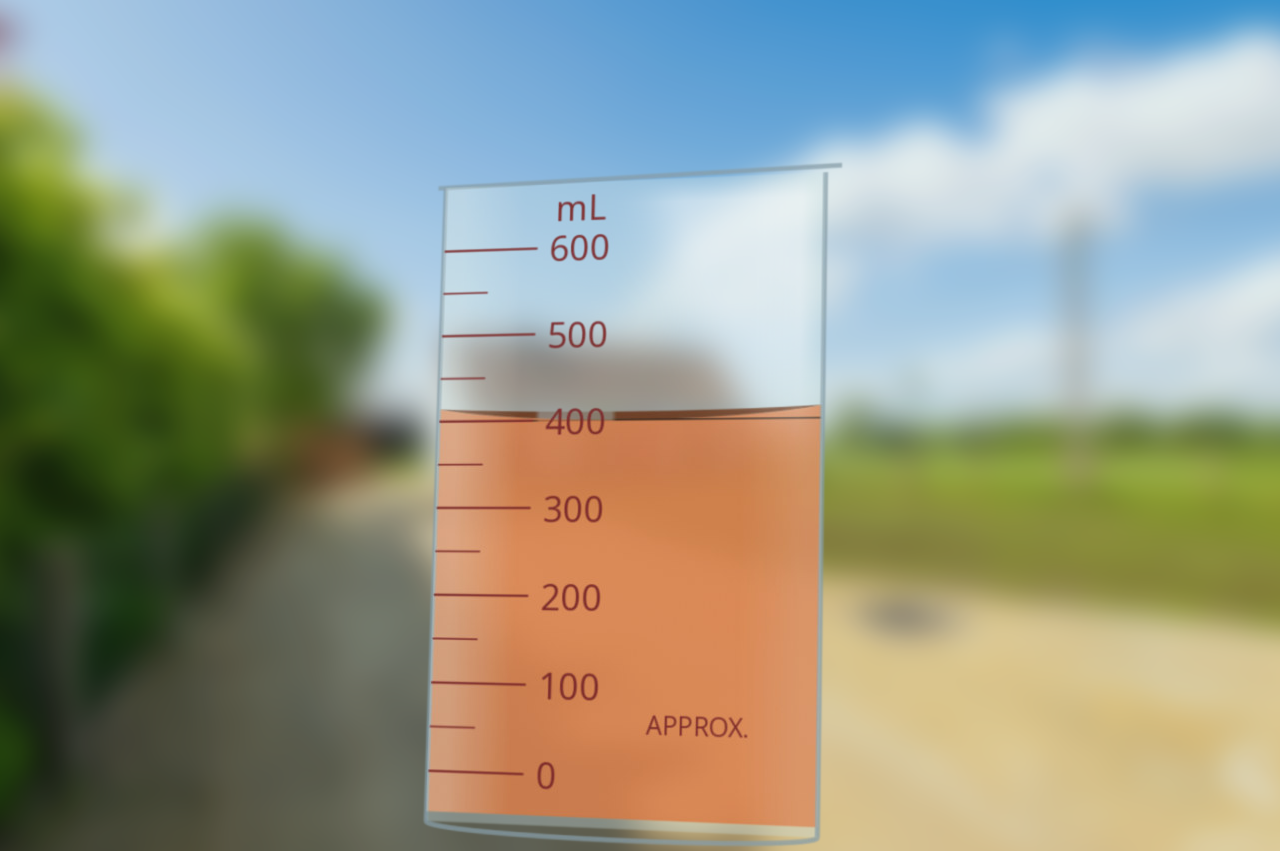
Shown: 400 mL
